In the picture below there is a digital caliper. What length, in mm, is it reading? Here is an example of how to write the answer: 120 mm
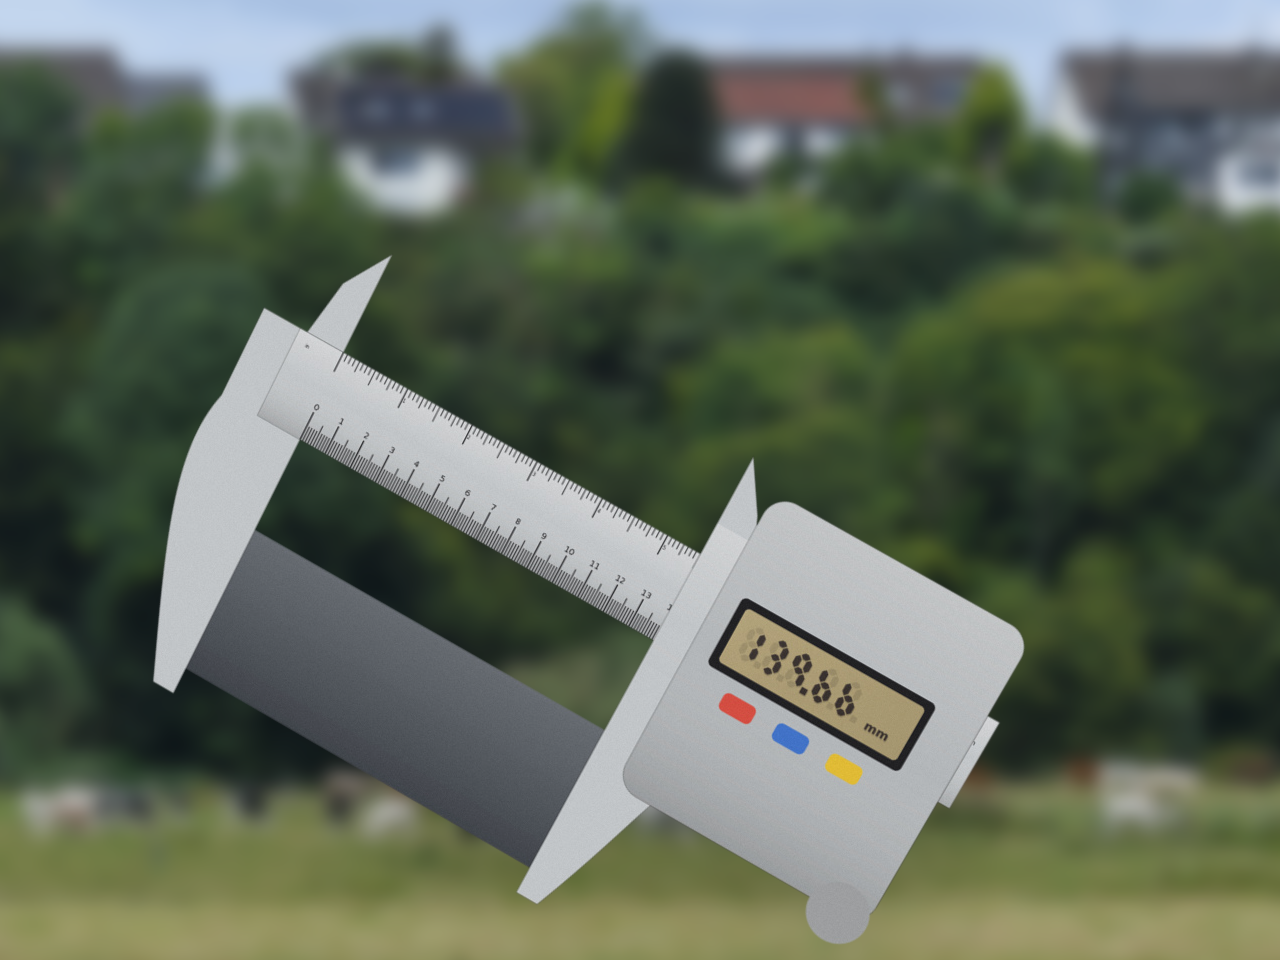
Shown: 139.66 mm
